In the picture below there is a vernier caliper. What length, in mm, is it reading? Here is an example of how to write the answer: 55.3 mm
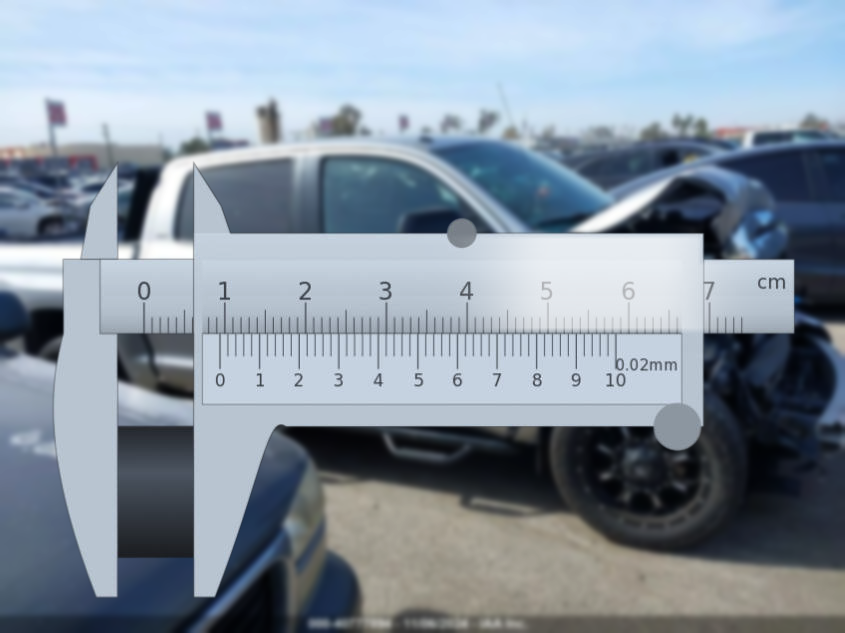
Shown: 9.4 mm
